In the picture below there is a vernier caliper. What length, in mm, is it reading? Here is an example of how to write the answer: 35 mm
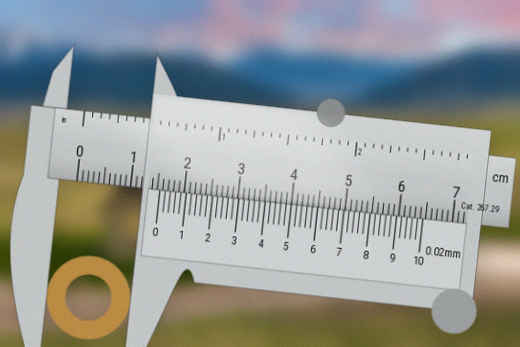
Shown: 15.5 mm
